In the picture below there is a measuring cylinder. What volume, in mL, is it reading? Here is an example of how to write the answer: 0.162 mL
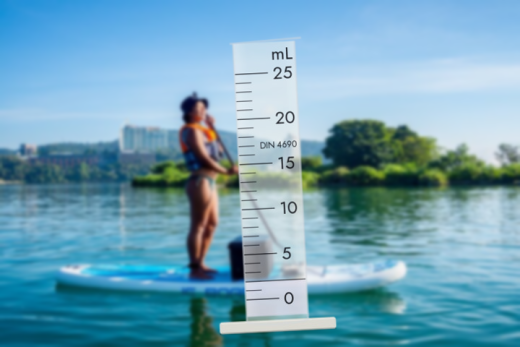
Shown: 2 mL
